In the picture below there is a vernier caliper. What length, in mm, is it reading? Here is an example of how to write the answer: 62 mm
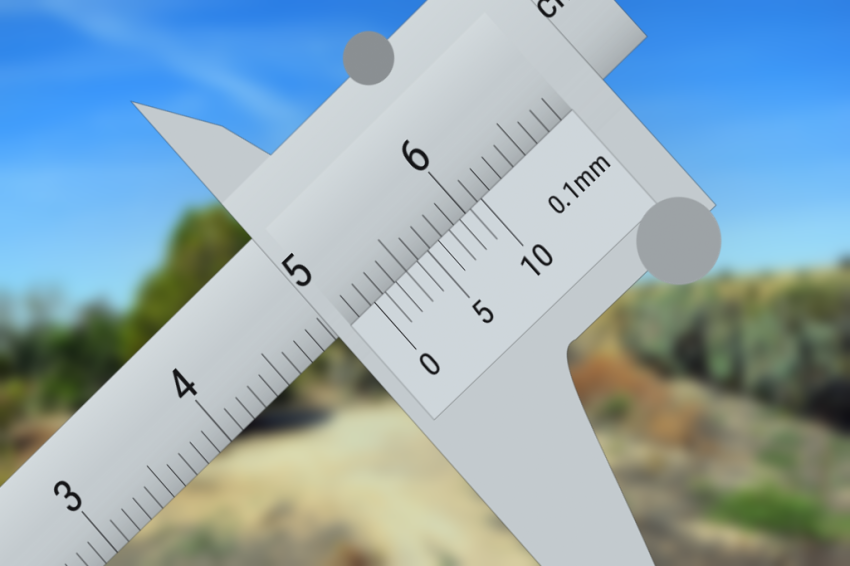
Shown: 52.3 mm
